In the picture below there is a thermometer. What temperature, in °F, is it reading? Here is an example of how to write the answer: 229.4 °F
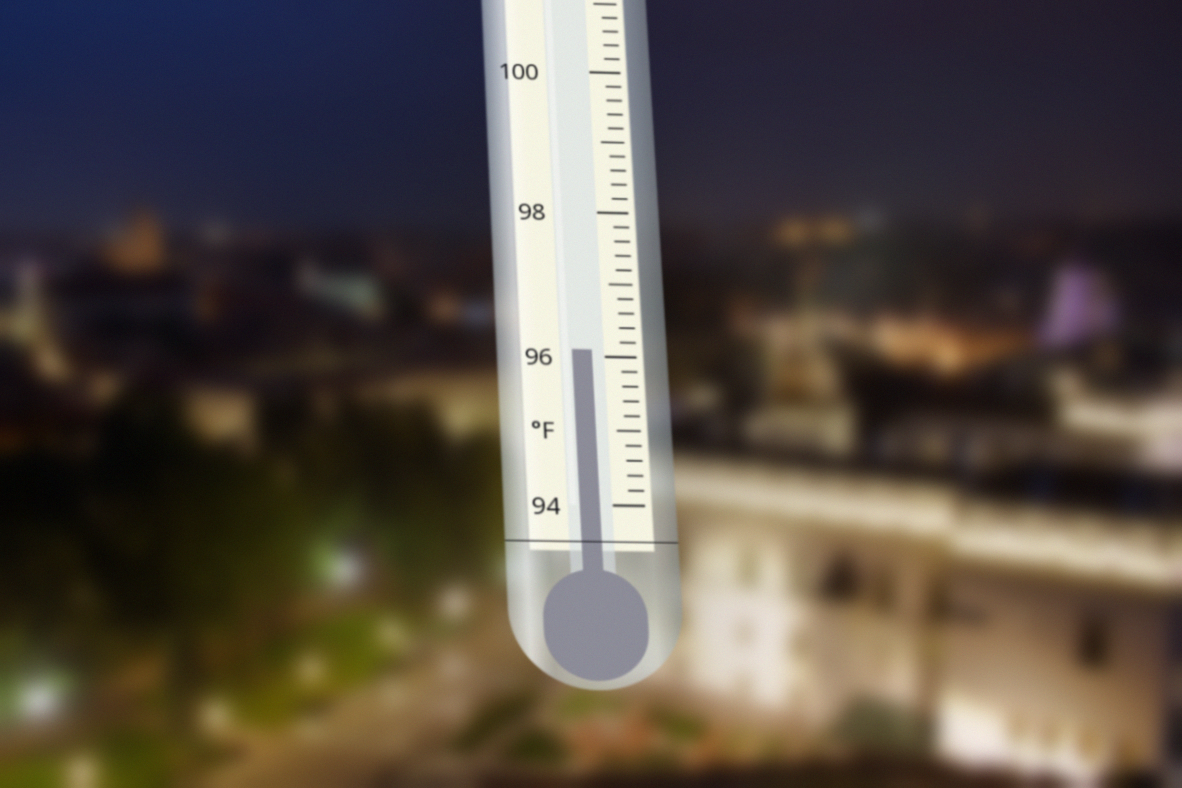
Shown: 96.1 °F
